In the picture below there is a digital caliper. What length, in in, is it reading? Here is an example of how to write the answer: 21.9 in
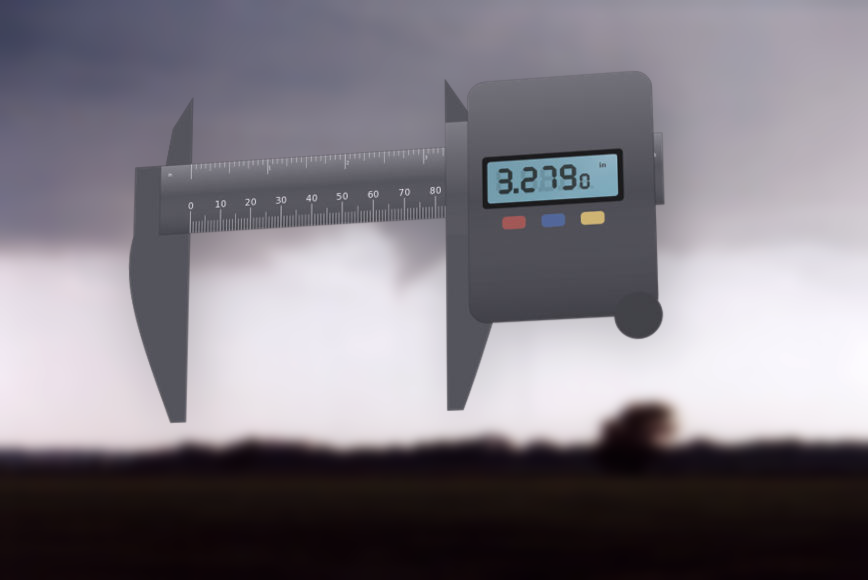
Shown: 3.2790 in
